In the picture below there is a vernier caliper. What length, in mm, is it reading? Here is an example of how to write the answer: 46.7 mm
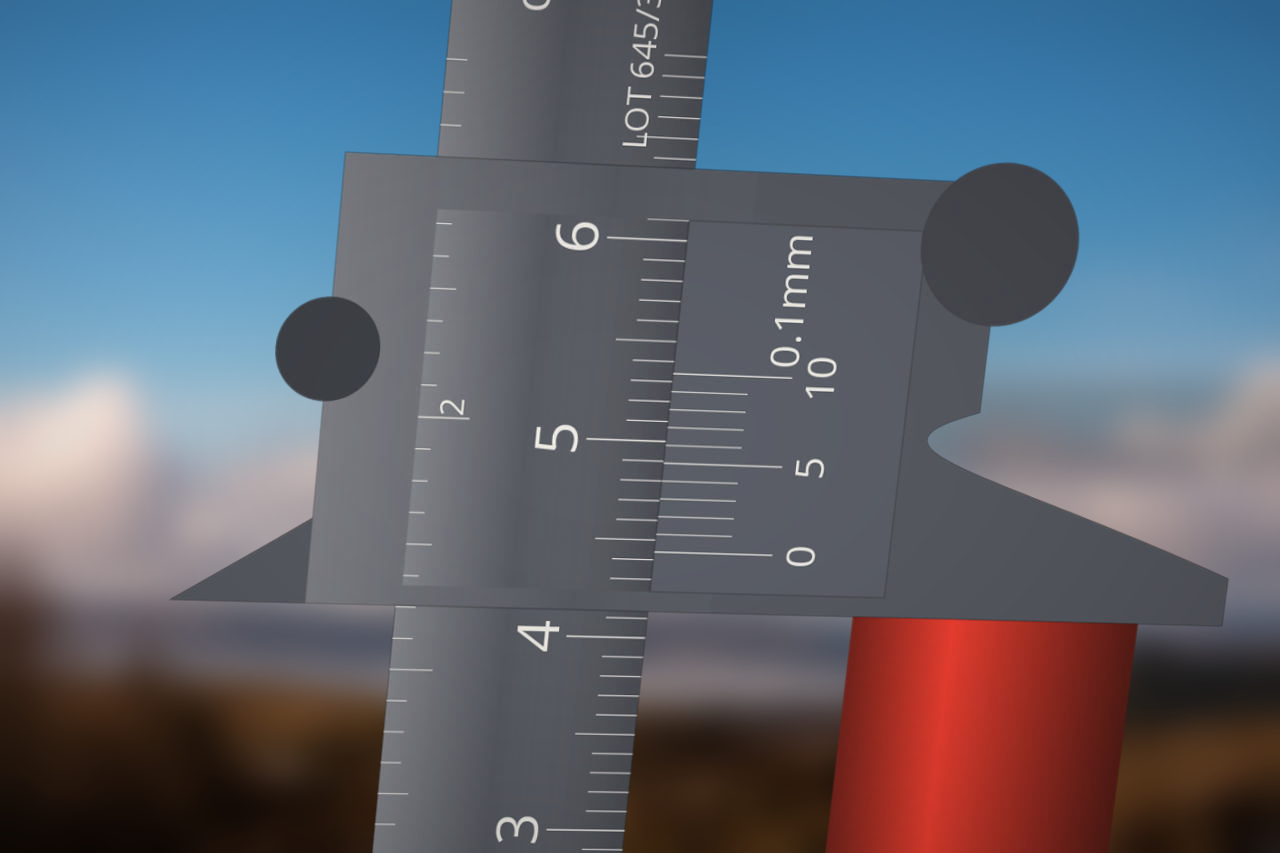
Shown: 44.4 mm
